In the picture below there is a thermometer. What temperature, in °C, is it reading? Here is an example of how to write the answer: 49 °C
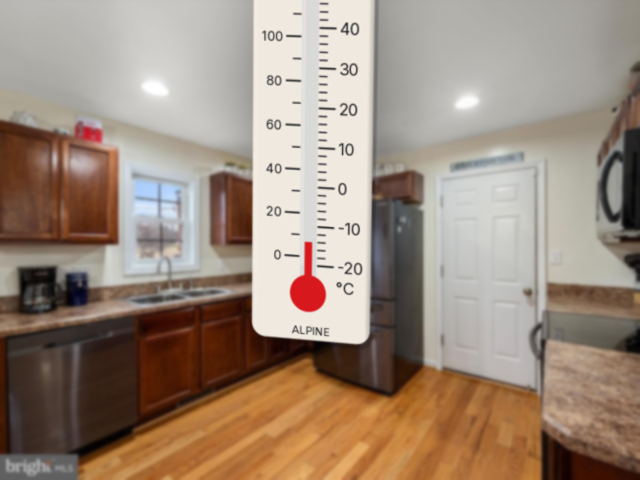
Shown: -14 °C
